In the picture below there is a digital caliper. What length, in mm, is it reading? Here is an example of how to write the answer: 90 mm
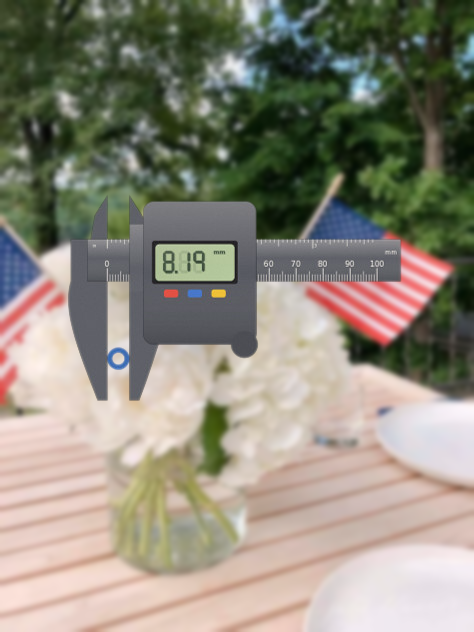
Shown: 8.19 mm
